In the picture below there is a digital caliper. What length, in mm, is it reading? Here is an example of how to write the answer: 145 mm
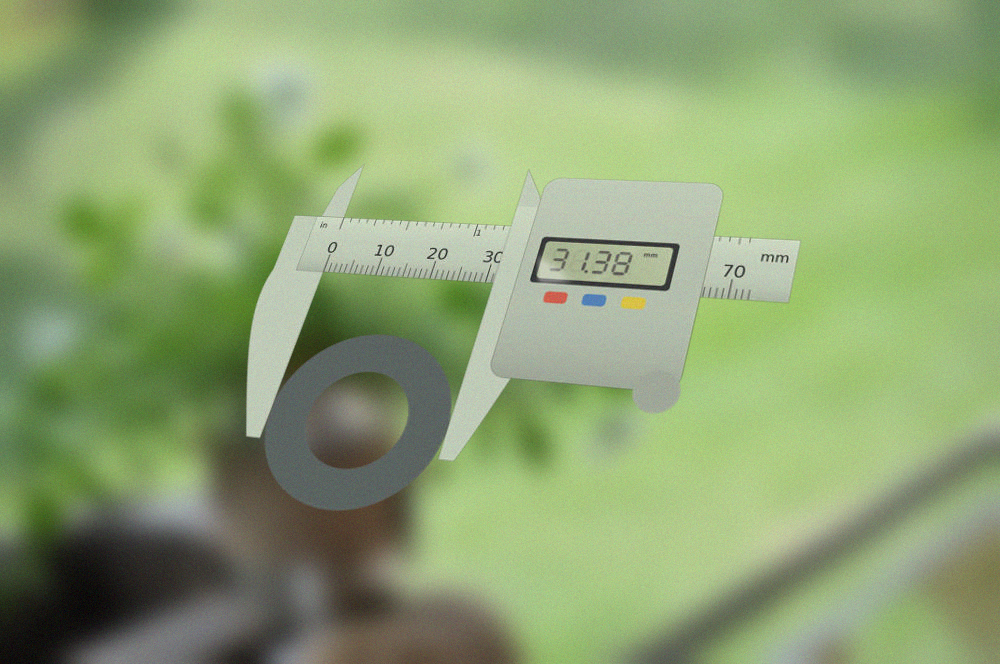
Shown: 31.38 mm
